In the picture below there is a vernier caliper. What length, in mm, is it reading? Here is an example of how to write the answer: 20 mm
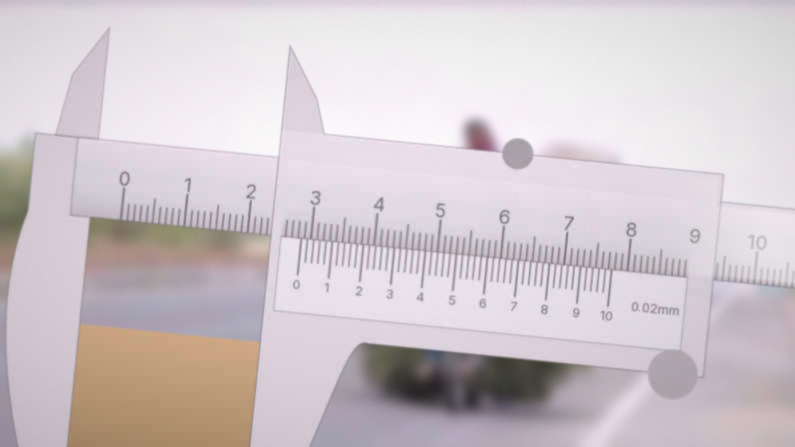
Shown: 28.5 mm
